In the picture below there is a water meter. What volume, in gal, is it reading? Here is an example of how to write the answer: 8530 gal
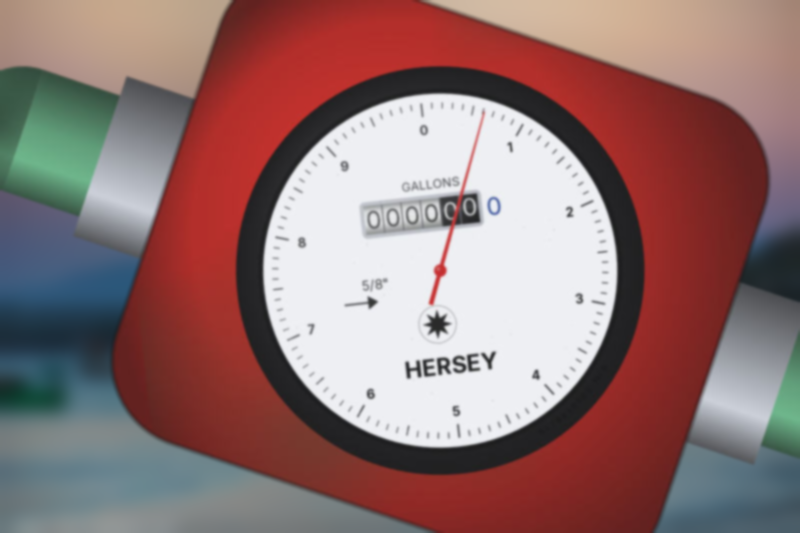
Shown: 0.6 gal
